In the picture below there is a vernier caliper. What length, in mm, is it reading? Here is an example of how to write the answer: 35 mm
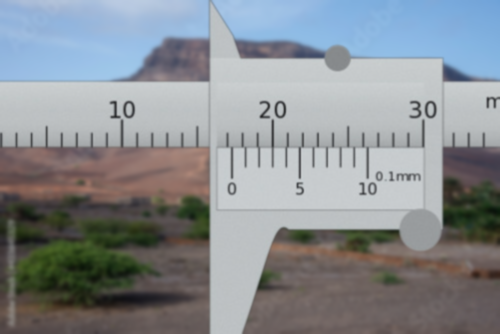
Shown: 17.3 mm
